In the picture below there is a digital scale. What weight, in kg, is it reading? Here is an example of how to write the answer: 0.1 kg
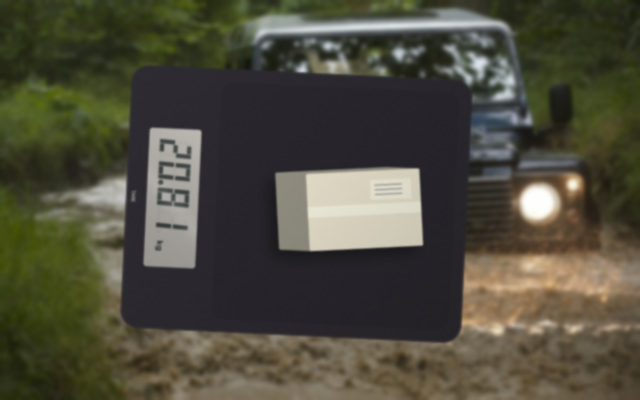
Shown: 20.81 kg
